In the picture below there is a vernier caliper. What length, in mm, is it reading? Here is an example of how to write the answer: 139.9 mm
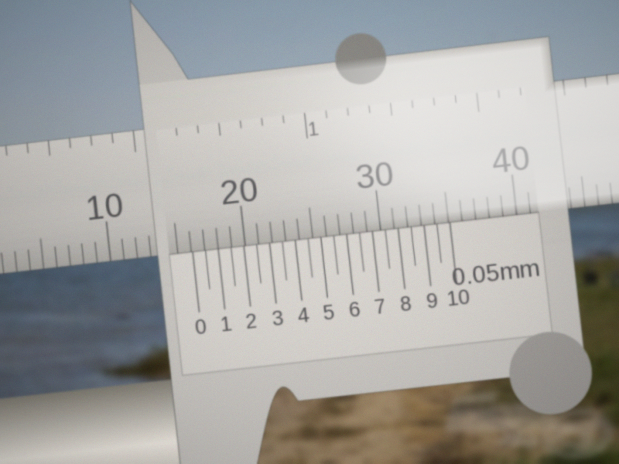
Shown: 16.1 mm
